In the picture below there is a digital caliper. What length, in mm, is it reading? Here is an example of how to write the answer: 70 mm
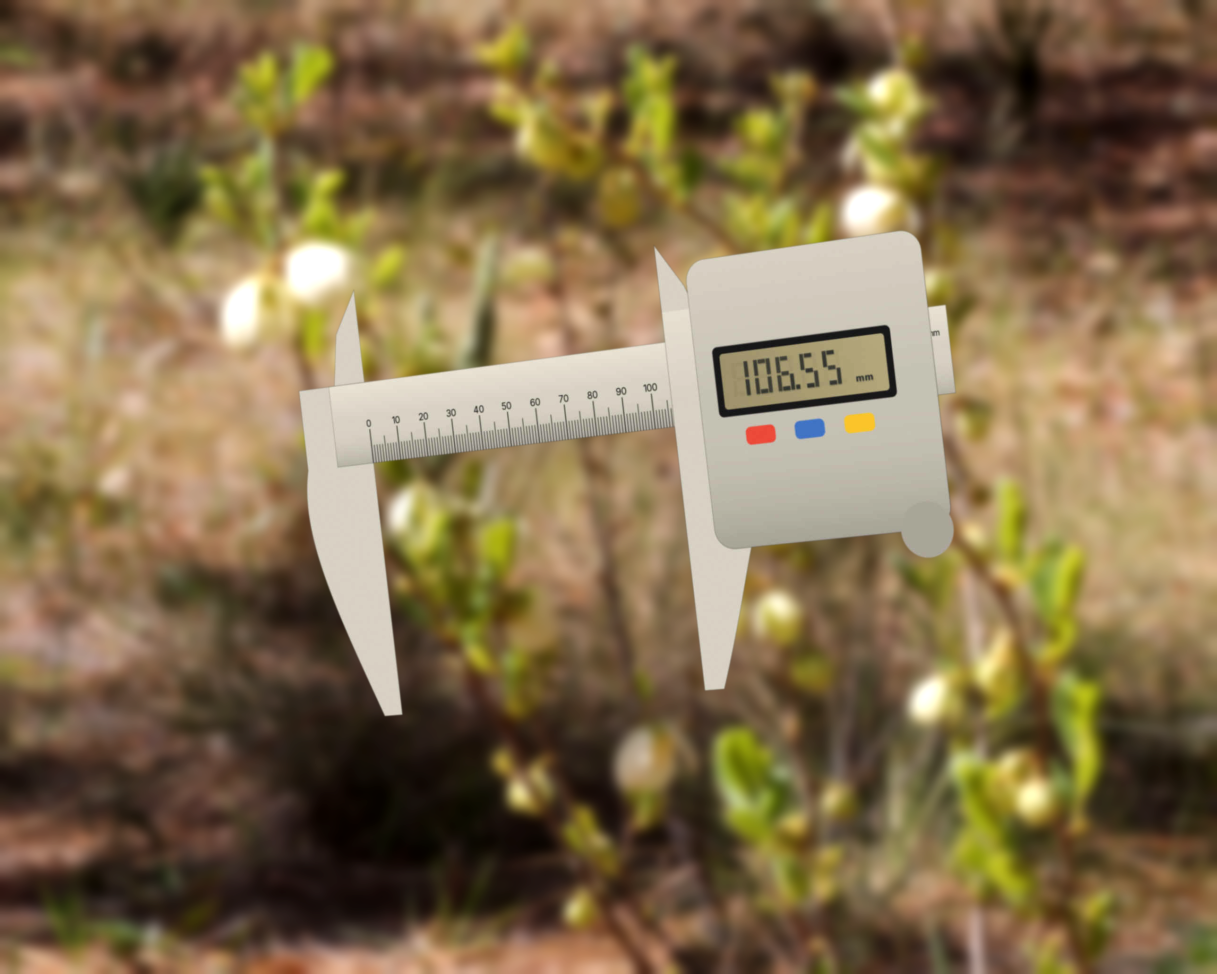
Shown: 106.55 mm
